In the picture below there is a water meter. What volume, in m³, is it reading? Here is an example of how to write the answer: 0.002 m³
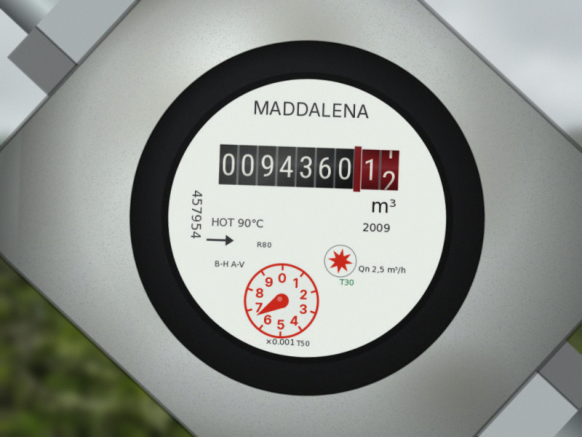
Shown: 94360.116 m³
